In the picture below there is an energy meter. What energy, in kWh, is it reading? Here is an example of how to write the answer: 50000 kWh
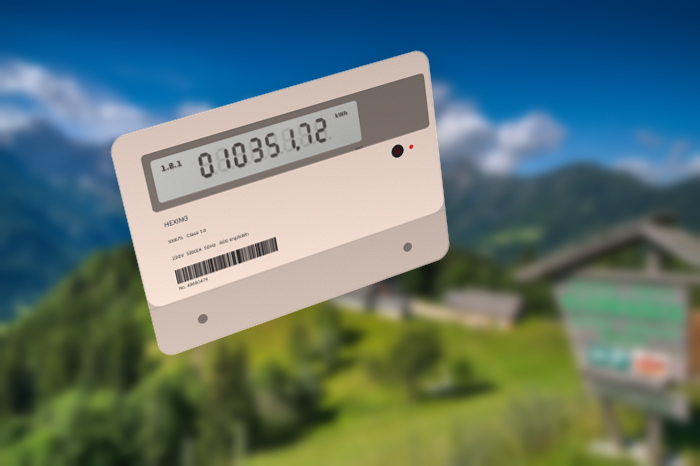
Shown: 10351.72 kWh
